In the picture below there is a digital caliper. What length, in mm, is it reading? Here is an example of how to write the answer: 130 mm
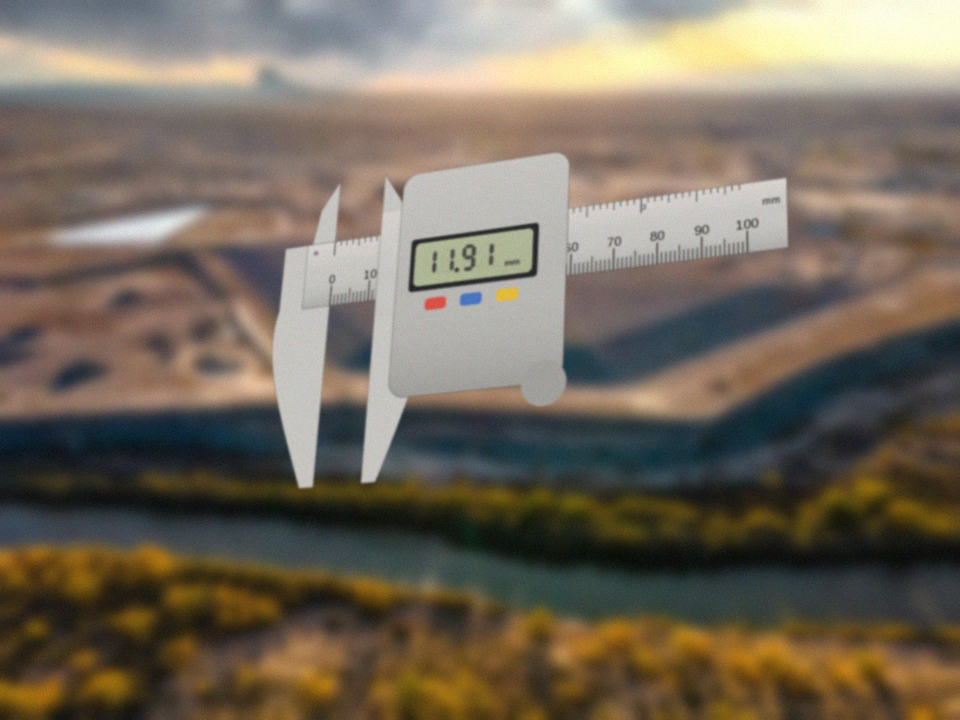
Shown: 11.91 mm
